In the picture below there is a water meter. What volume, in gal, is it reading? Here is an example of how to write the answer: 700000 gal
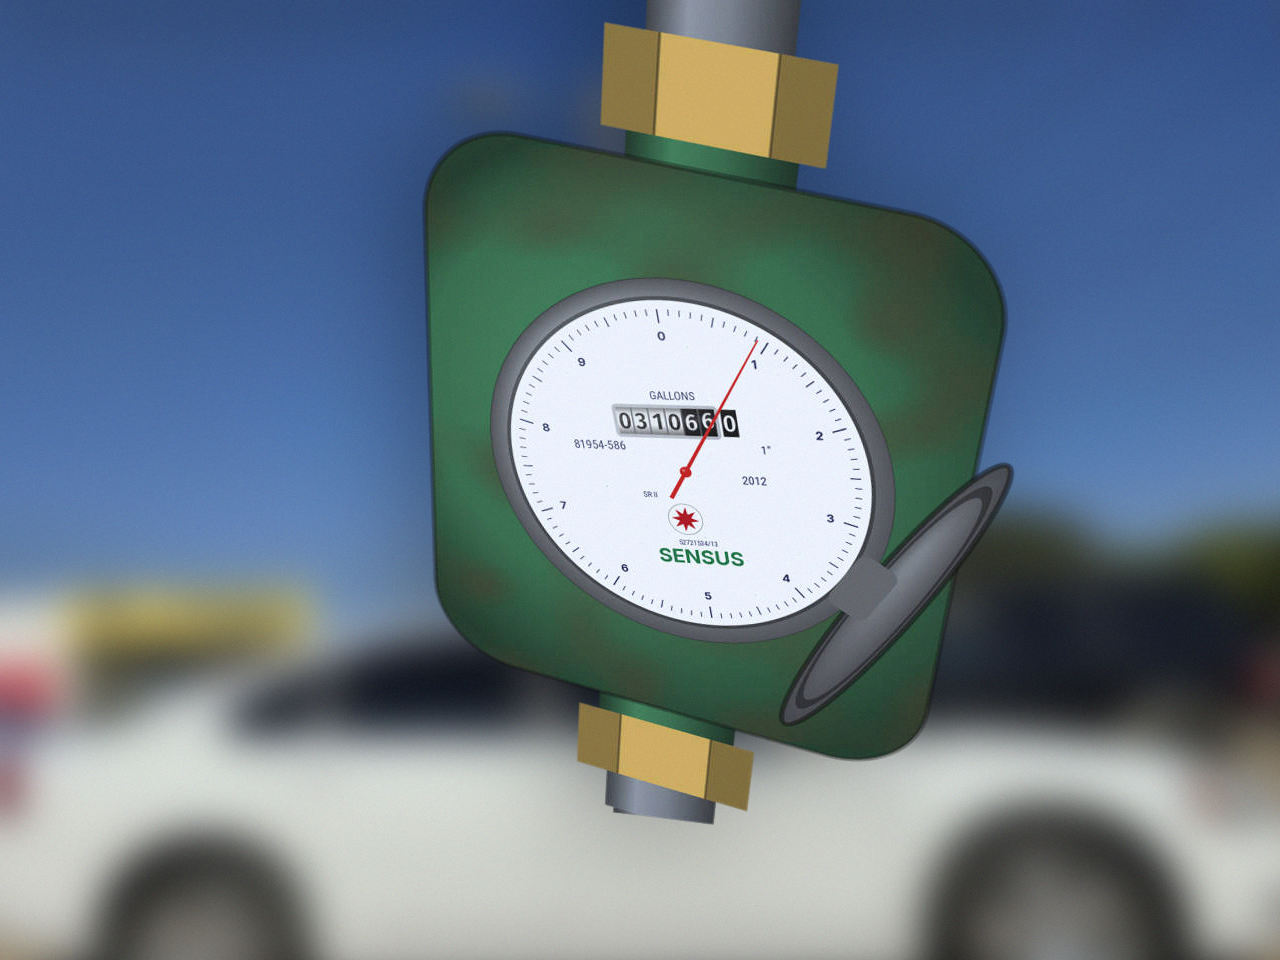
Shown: 310660.9 gal
